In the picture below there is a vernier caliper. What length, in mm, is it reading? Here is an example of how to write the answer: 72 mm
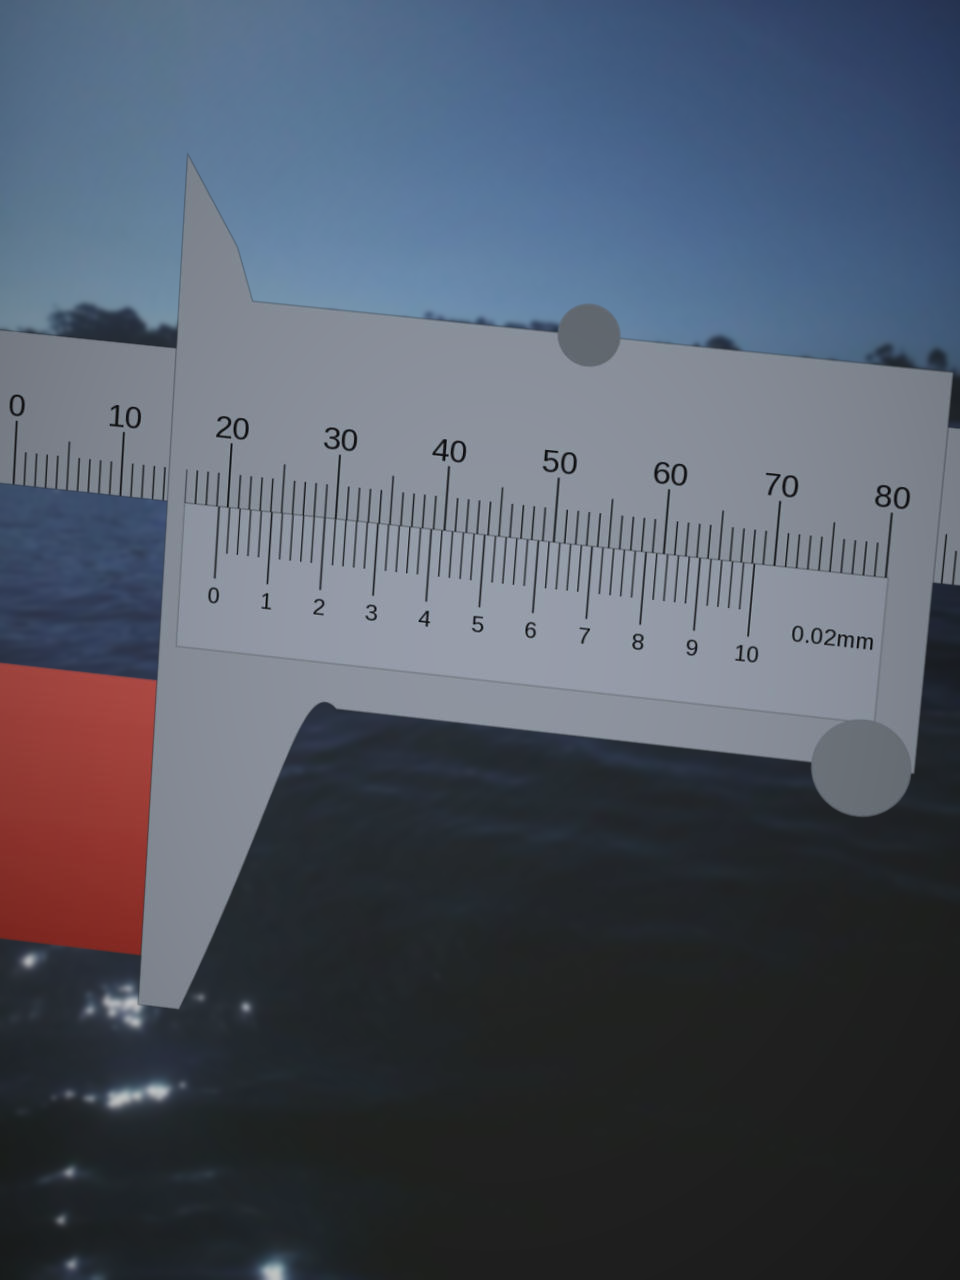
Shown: 19.2 mm
